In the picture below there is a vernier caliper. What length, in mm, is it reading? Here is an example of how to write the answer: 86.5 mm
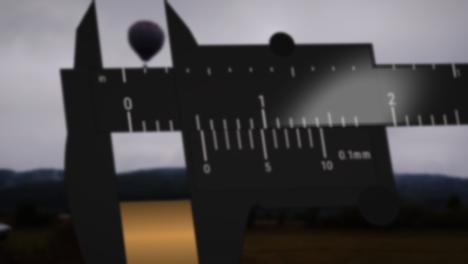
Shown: 5.2 mm
